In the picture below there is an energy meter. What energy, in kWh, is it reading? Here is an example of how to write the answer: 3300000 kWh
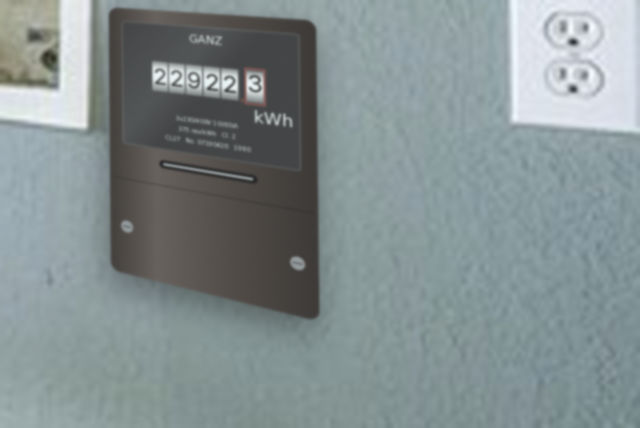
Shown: 22922.3 kWh
